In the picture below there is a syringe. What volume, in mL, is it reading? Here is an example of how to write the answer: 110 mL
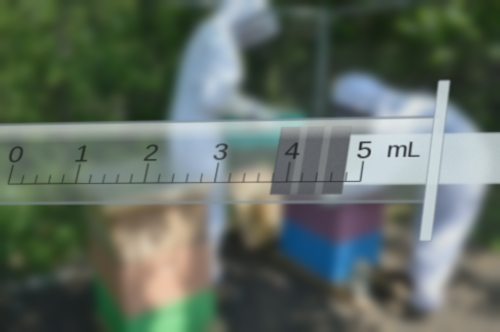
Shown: 3.8 mL
